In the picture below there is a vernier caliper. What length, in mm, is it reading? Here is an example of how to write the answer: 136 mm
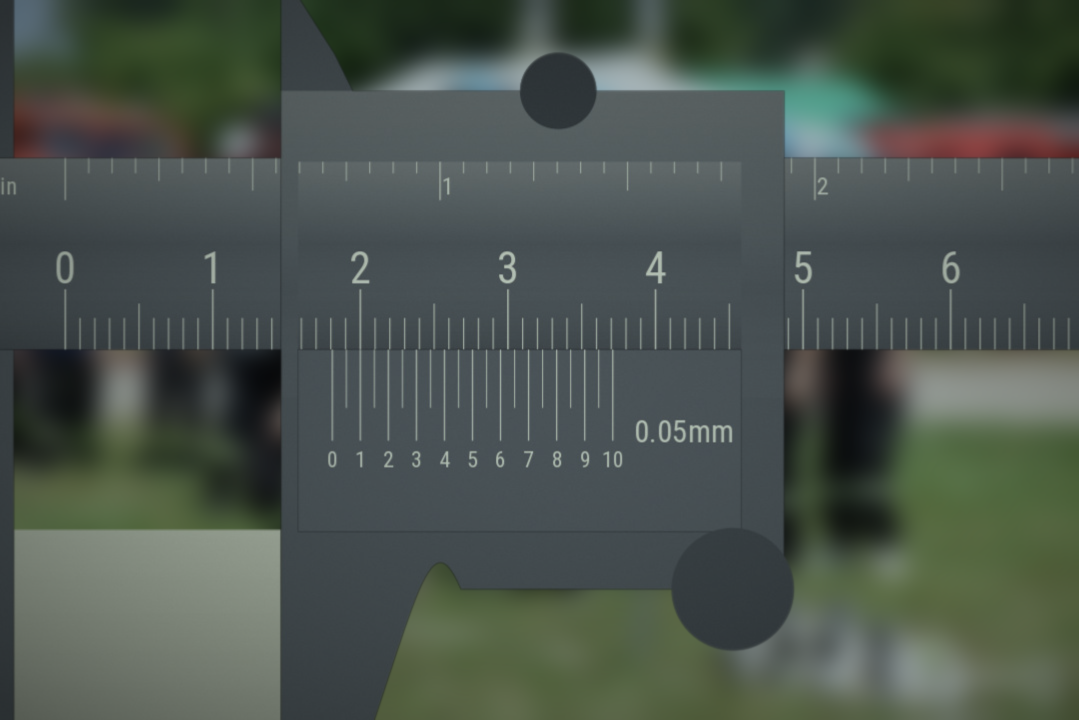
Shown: 18.1 mm
